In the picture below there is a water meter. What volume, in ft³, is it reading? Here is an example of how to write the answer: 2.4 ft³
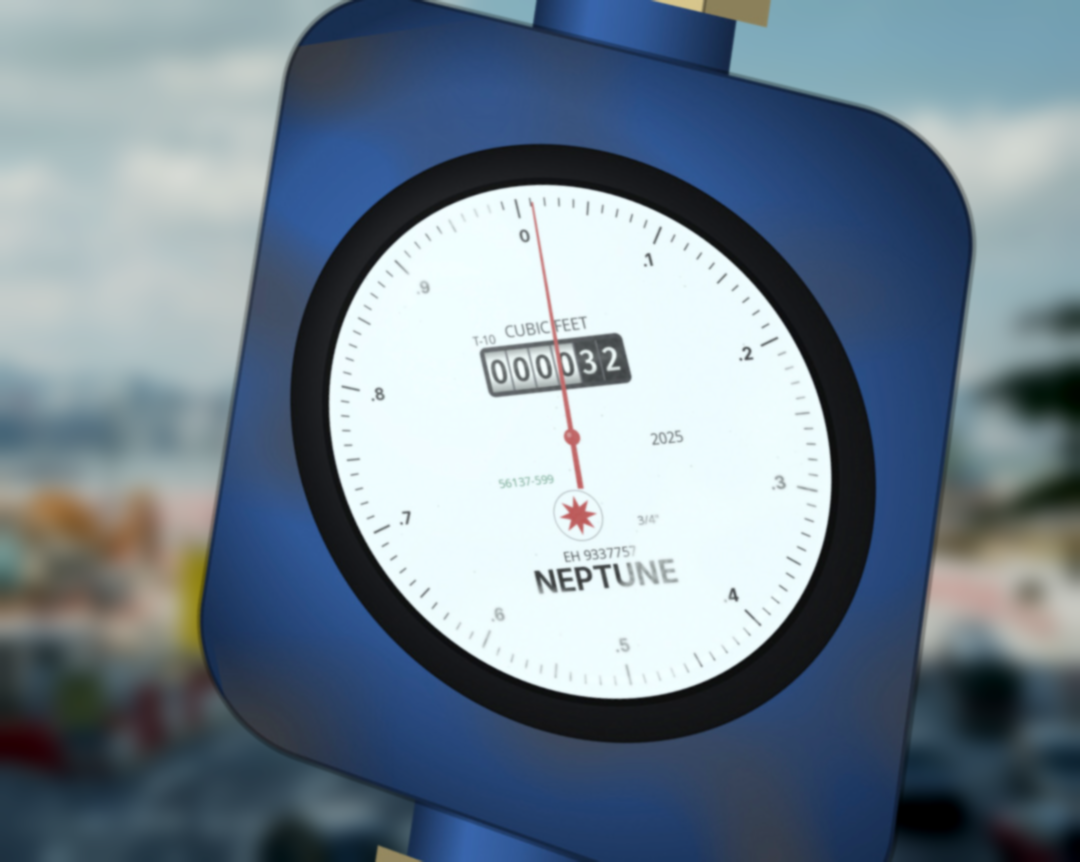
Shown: 32.01 ft³
